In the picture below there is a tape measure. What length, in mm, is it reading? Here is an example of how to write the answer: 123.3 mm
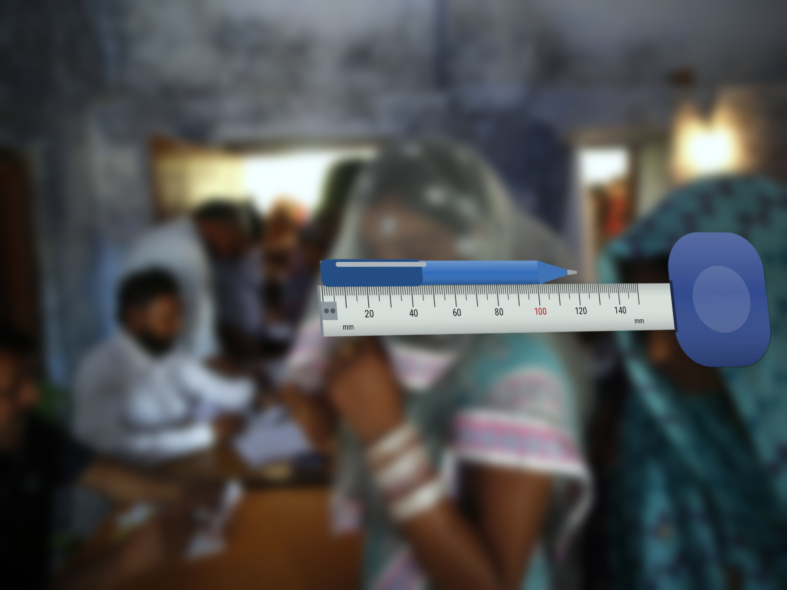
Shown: 120 mm
